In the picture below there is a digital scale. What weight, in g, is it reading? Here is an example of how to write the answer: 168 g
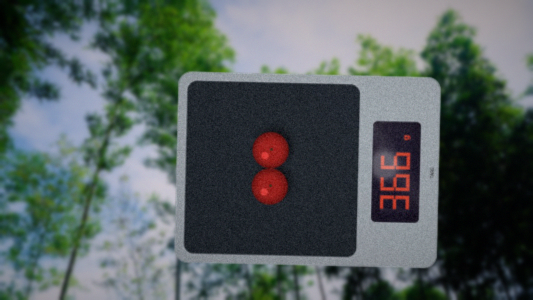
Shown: 366 g
